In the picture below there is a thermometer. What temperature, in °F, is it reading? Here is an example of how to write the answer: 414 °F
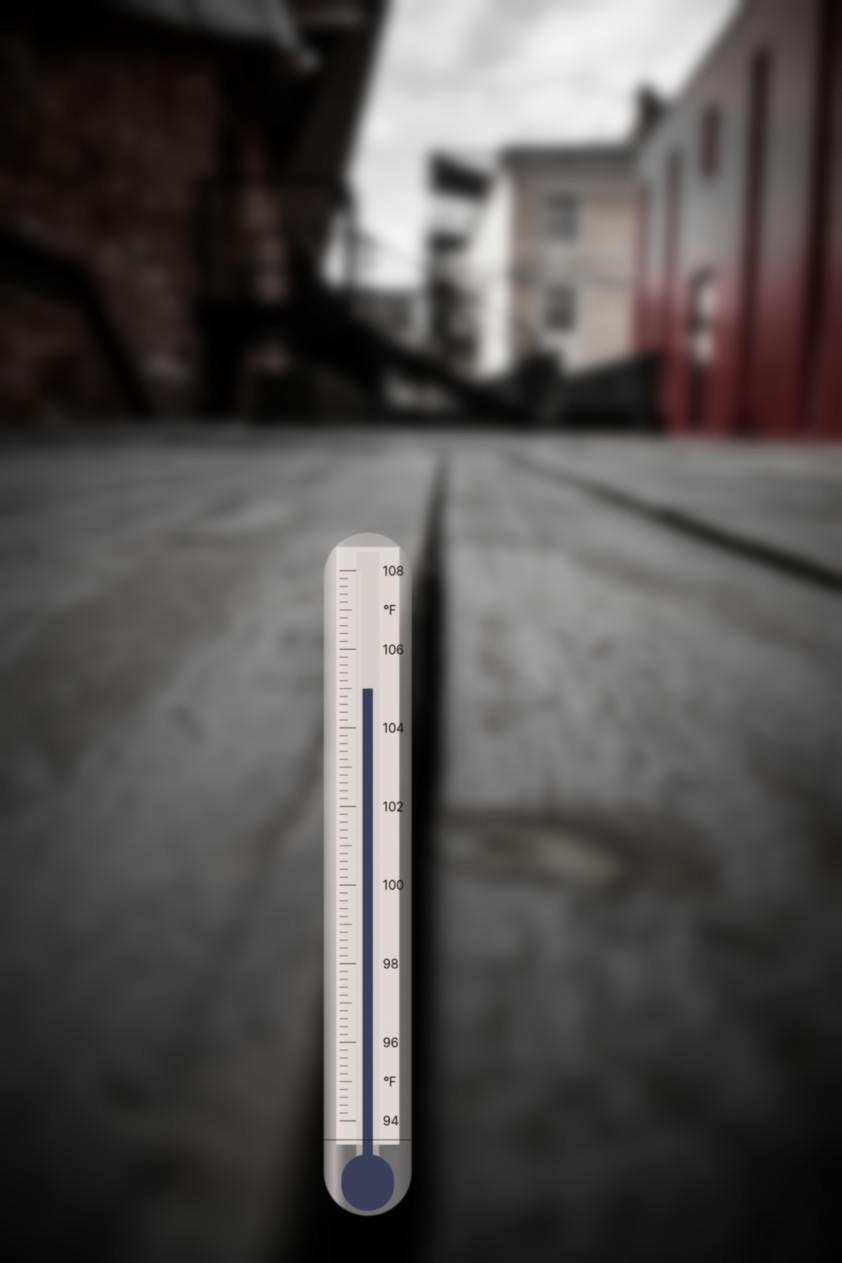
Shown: 105 °F
